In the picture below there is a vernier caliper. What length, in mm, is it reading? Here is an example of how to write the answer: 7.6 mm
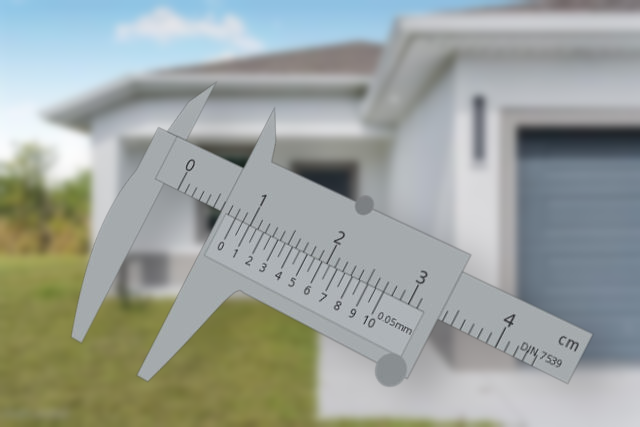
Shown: 8.0 mm
